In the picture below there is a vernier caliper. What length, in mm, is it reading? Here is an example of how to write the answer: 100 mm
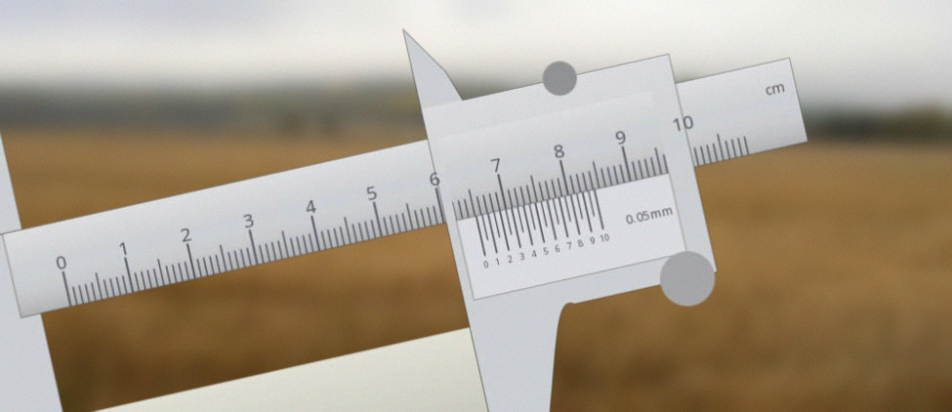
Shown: 65.2 mm
